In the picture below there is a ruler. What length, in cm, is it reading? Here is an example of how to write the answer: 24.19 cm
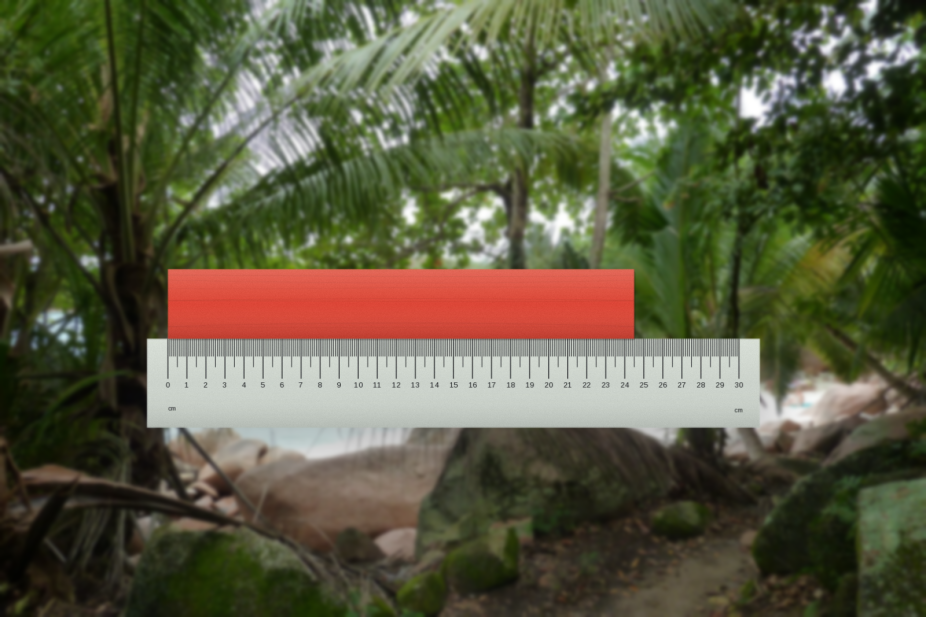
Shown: 24.5 cm
